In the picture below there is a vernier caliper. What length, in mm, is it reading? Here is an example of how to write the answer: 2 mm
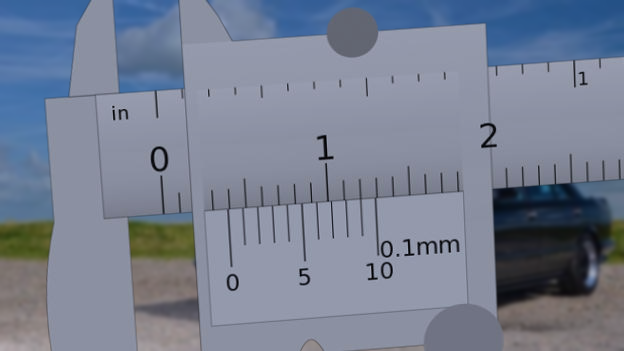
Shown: 3.9 mm
